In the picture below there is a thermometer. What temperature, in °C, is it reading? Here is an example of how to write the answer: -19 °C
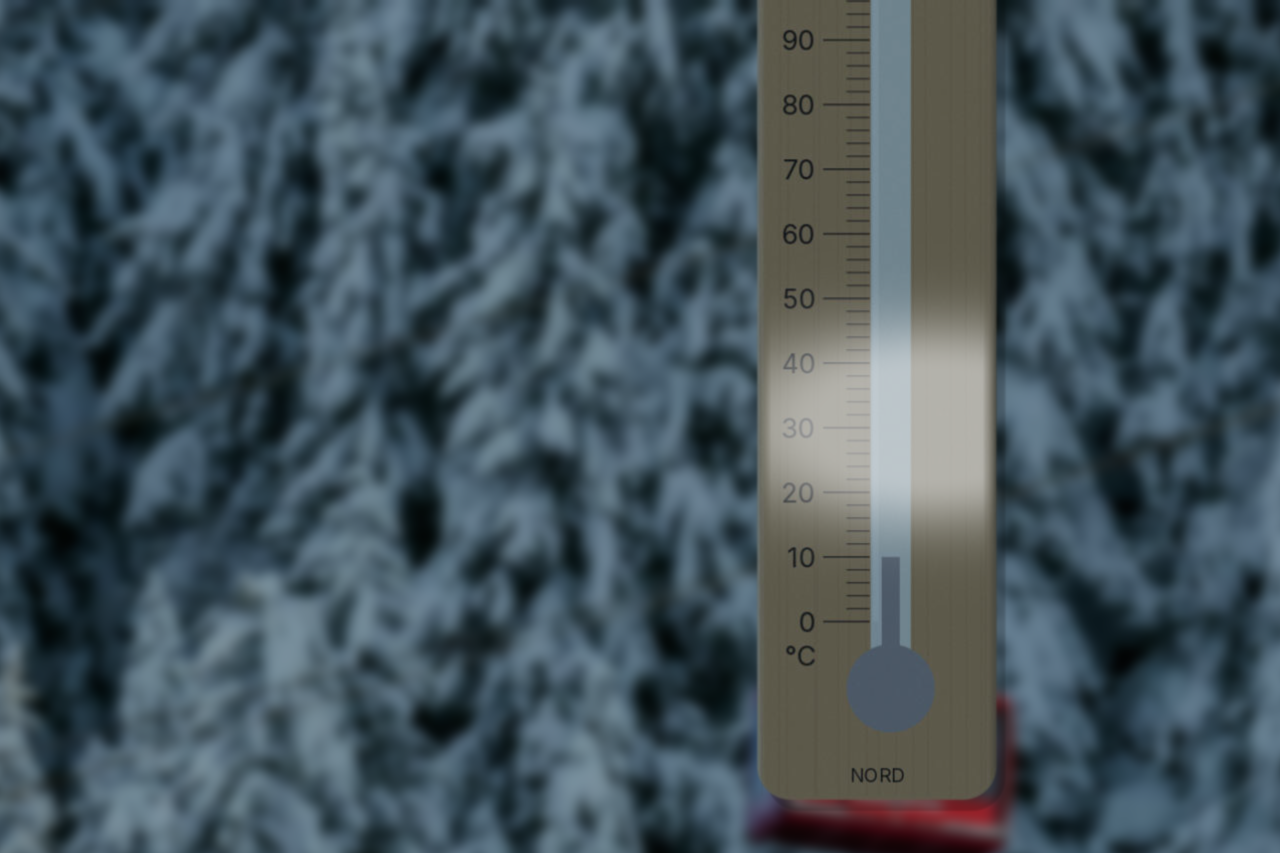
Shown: 10 °C
